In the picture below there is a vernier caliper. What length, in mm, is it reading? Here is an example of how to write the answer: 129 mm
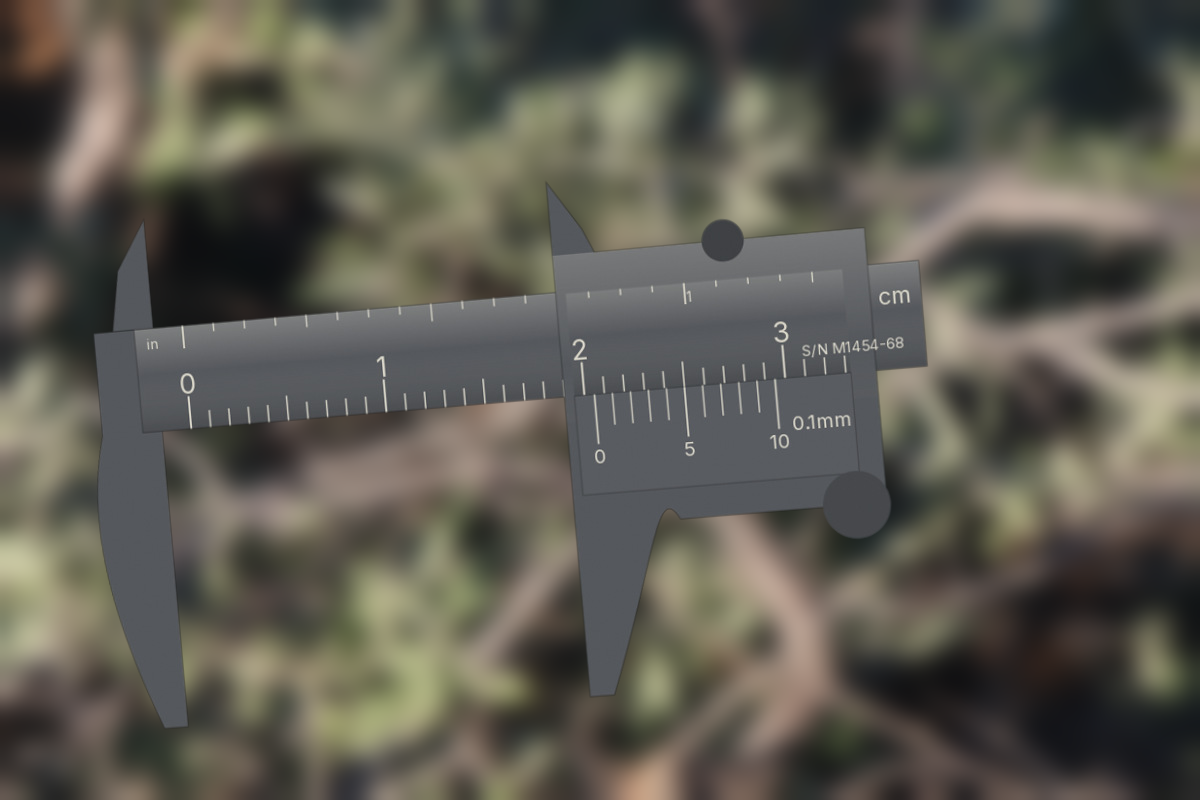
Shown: 20.5 mm
